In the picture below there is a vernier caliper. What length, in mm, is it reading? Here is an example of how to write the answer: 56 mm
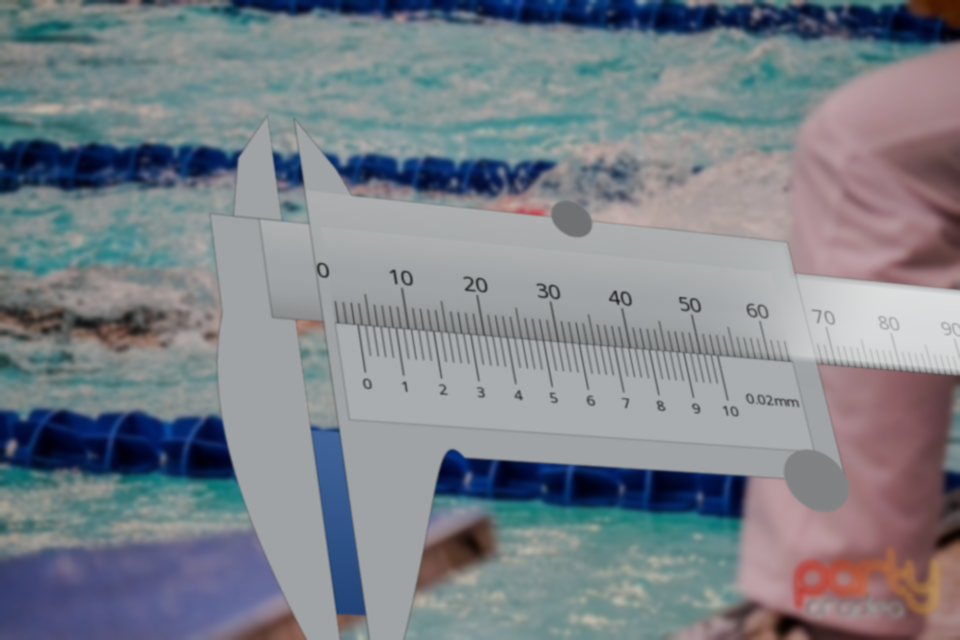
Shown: 3.5 mm
